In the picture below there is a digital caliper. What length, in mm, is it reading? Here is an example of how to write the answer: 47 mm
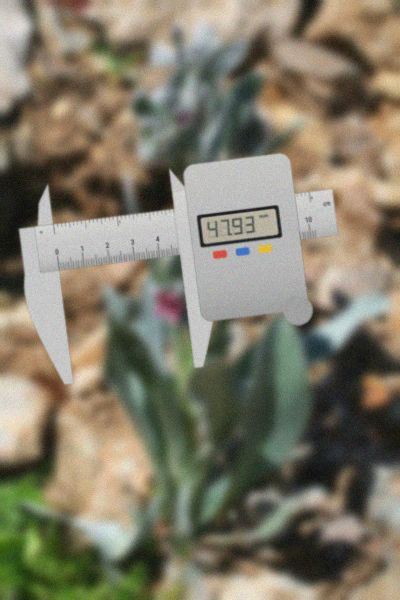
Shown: 47.93 mm
